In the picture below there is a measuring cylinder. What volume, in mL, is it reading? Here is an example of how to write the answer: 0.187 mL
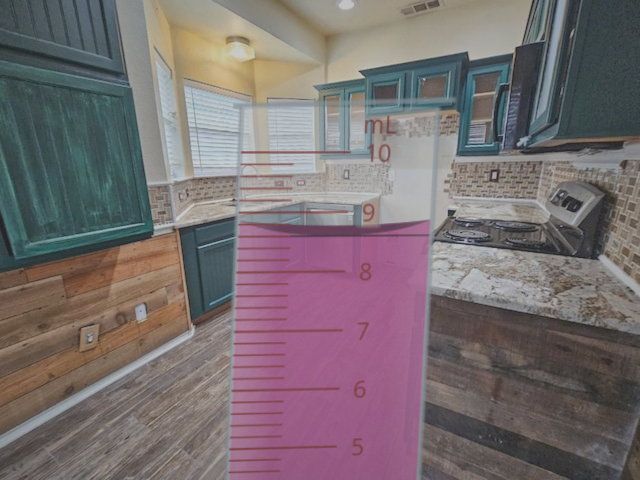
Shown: 8.6 mL
